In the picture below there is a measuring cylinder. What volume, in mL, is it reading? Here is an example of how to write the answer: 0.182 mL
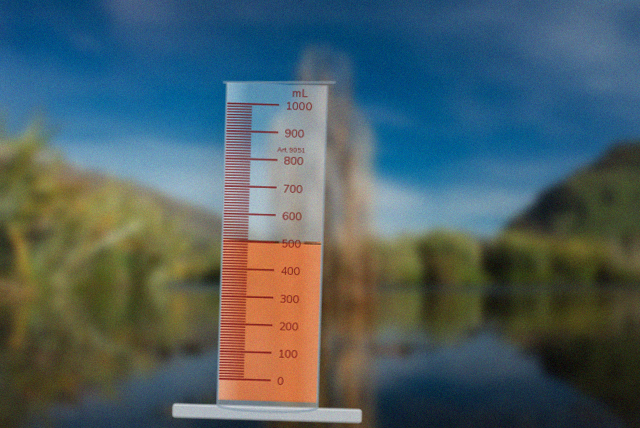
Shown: 500 mL
